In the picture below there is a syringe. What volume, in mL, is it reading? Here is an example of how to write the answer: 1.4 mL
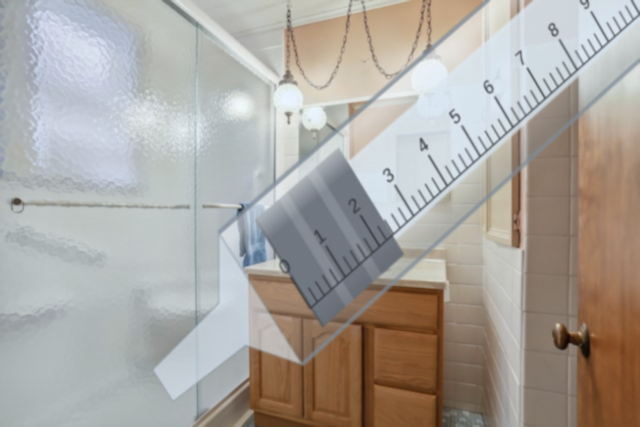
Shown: 0 mL
